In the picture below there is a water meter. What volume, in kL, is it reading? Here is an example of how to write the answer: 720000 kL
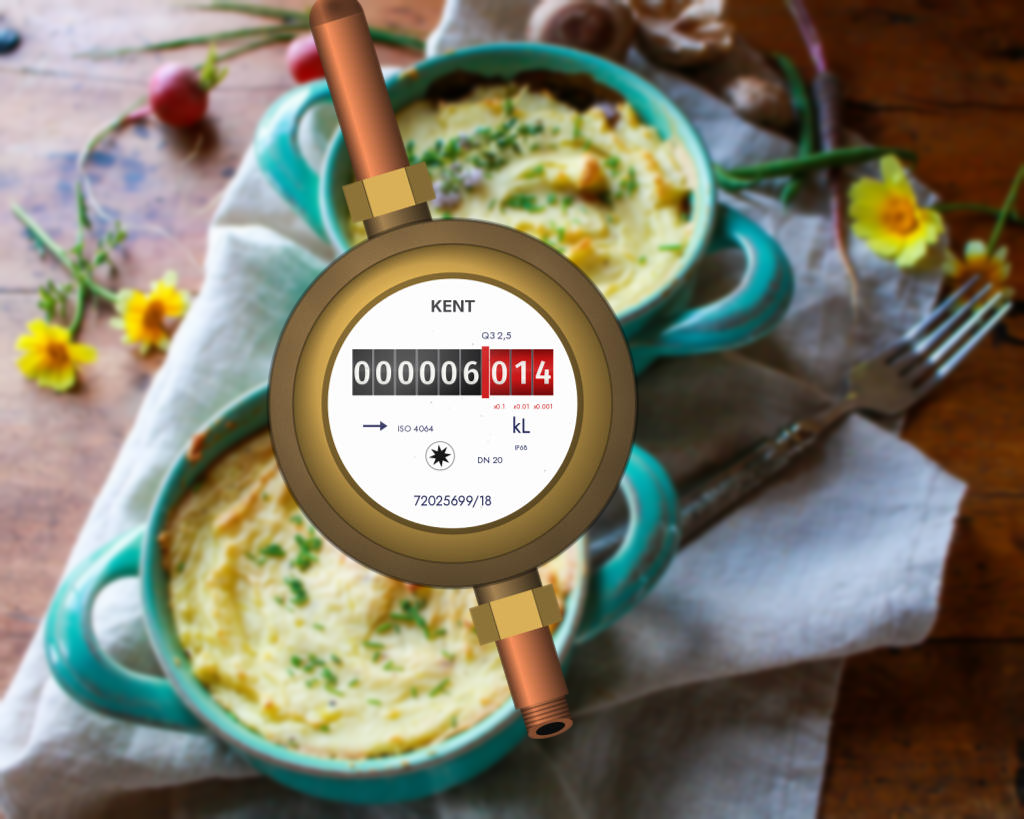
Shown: 6.014 kL
